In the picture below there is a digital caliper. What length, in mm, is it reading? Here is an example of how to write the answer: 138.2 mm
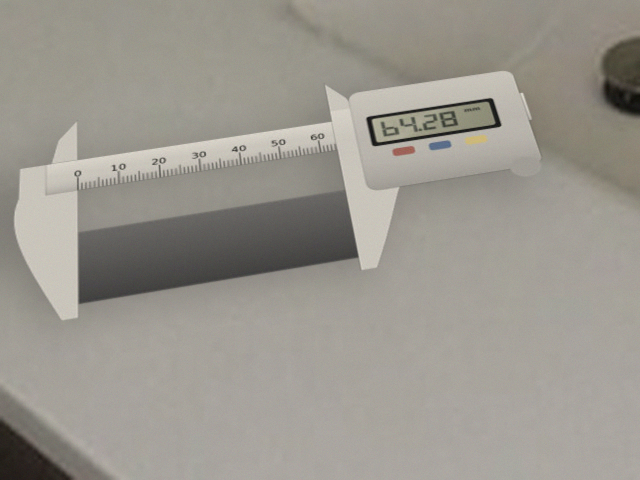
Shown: 64.28 mm
